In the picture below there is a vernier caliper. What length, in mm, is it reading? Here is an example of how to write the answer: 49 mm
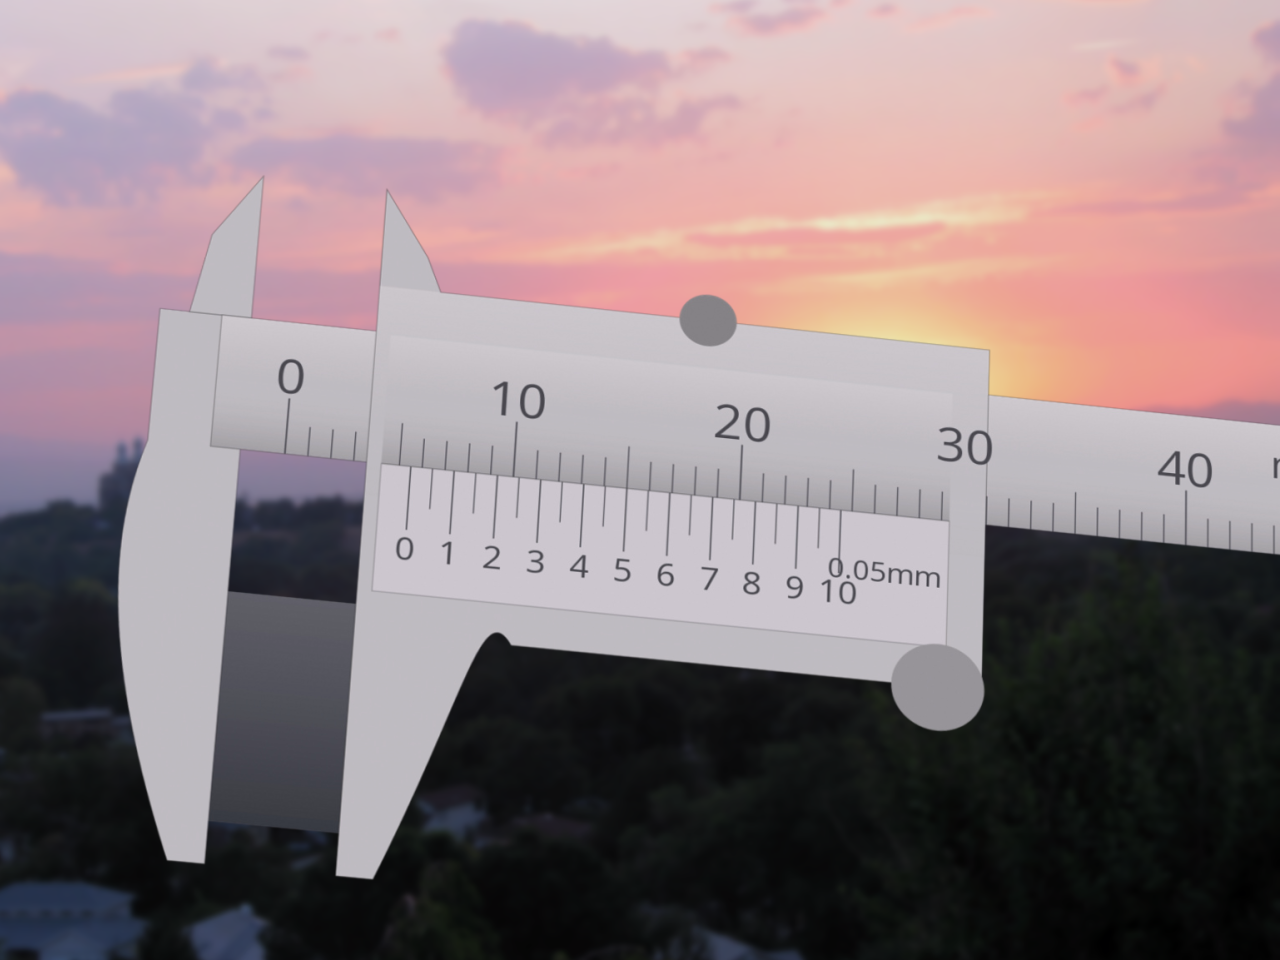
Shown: 5.5 mm
